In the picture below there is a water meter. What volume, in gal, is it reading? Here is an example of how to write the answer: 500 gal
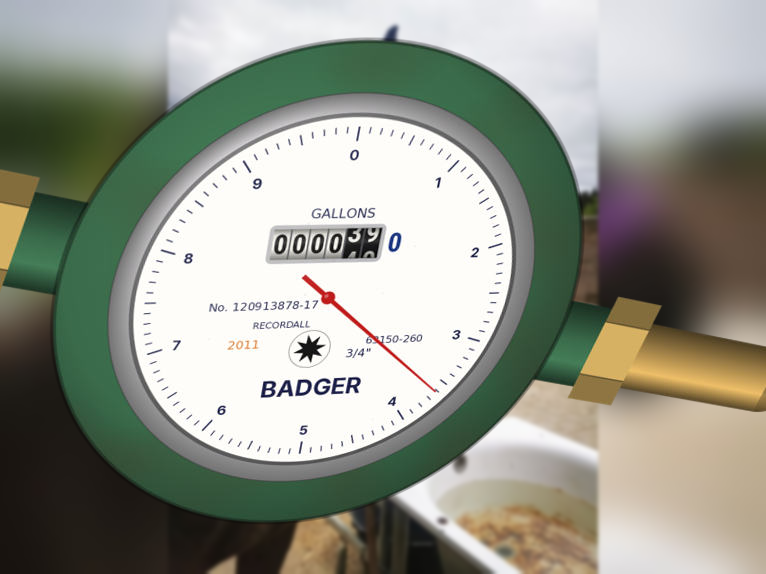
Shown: 393.6 gal
